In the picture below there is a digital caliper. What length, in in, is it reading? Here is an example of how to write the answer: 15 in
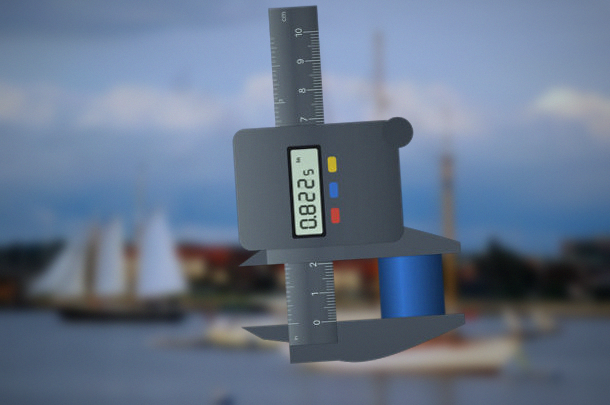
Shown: 0.8225 in
